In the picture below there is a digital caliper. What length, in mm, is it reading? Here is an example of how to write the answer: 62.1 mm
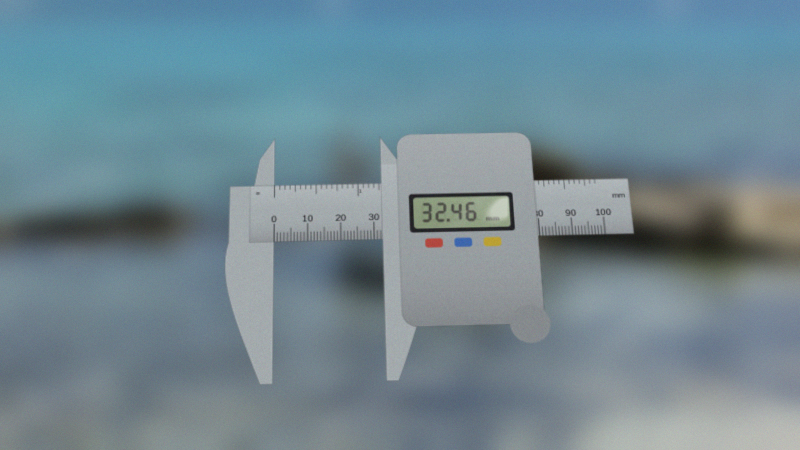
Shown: 32.46 mm
